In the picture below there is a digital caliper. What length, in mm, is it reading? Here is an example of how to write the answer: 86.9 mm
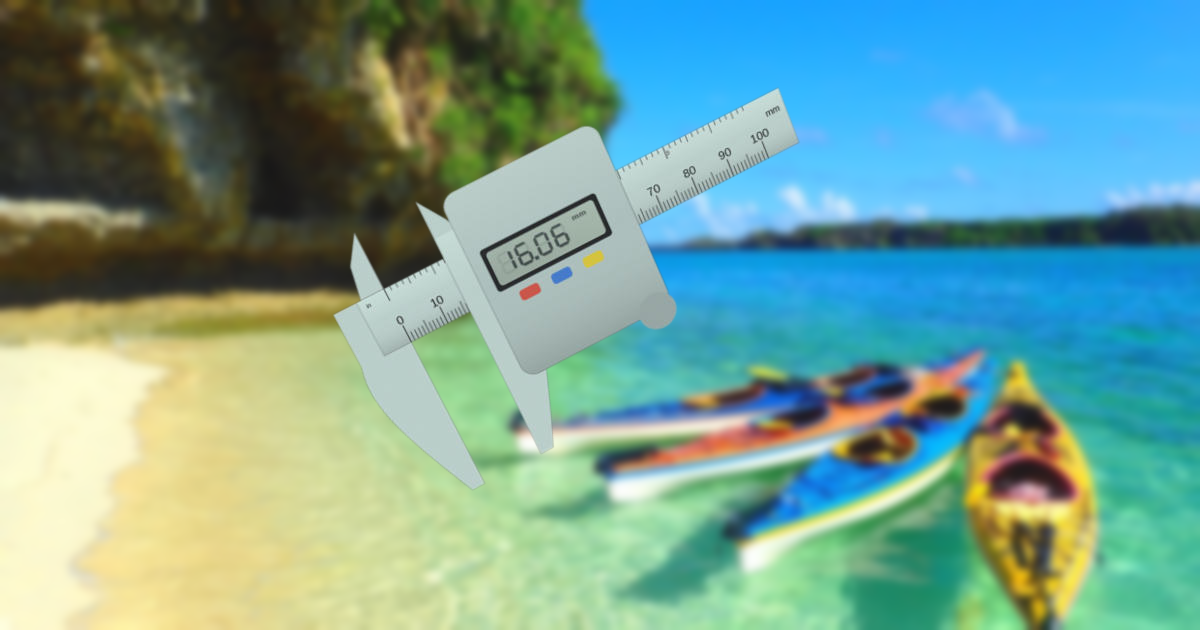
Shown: 16.06 mm
